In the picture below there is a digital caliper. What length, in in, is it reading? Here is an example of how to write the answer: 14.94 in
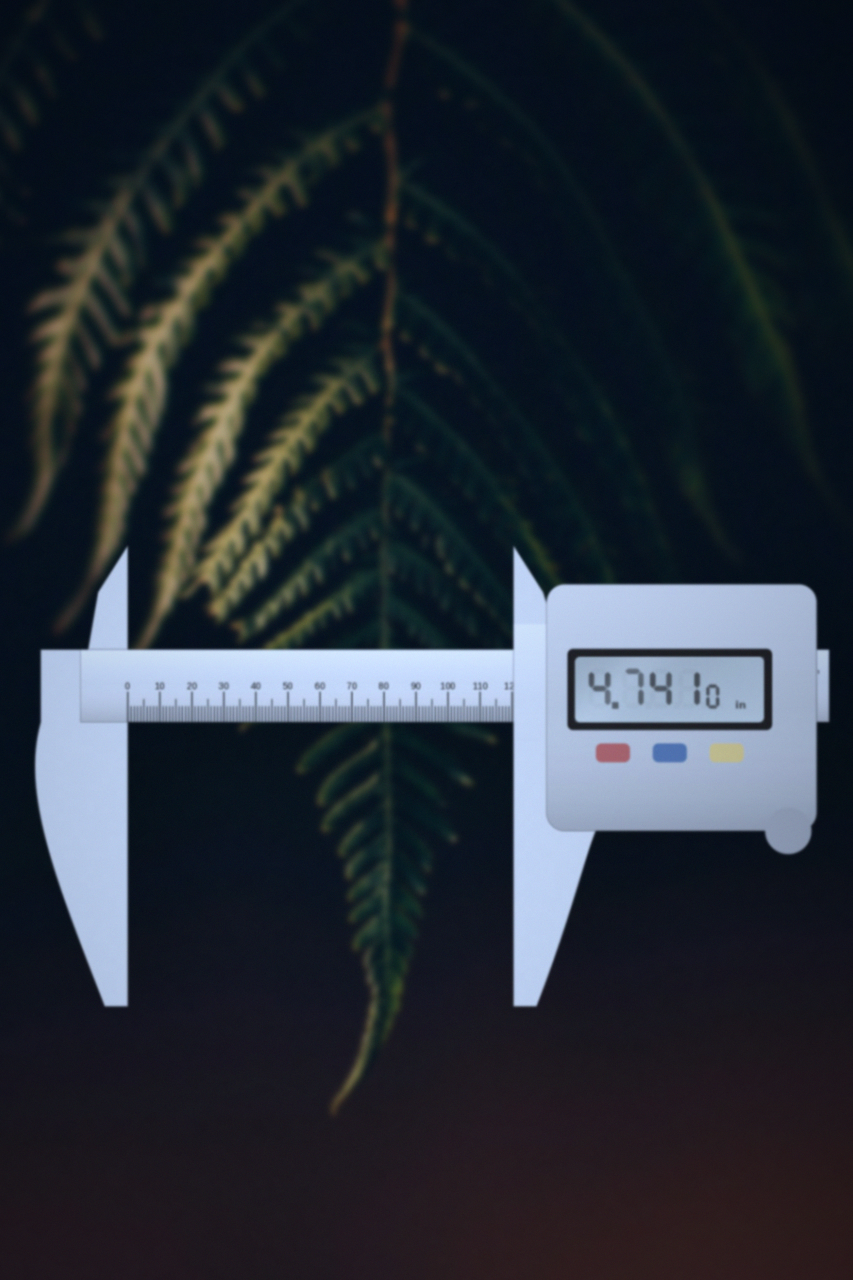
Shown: 4.7410 in
